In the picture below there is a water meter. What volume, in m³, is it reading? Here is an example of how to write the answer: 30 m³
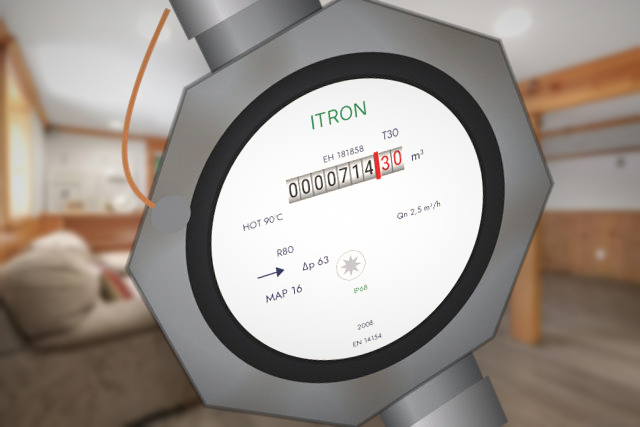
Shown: 714.30 m³
